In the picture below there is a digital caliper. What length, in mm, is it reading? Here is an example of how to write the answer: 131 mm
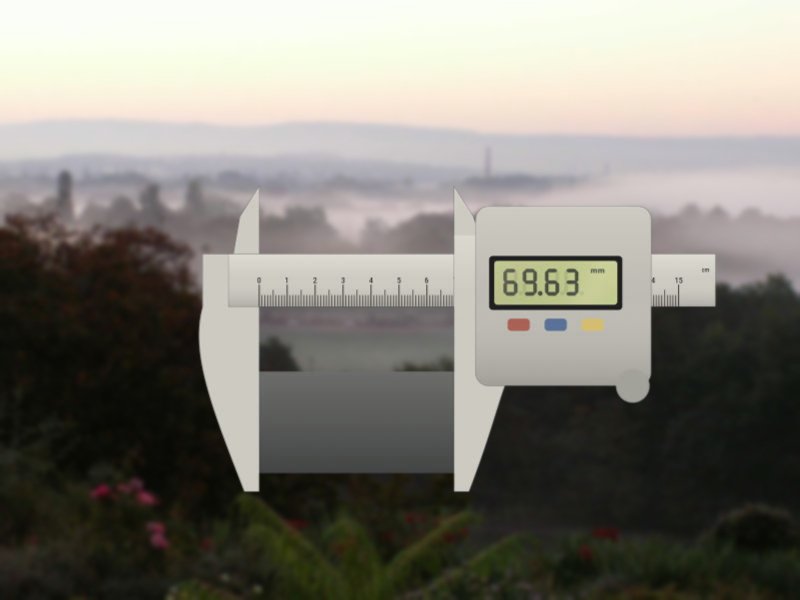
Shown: 69.63 mm
